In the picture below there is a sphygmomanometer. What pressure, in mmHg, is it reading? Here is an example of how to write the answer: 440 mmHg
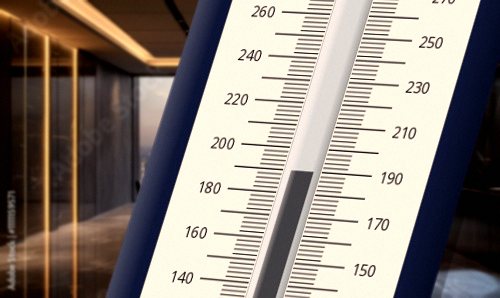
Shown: 190 mmHg
